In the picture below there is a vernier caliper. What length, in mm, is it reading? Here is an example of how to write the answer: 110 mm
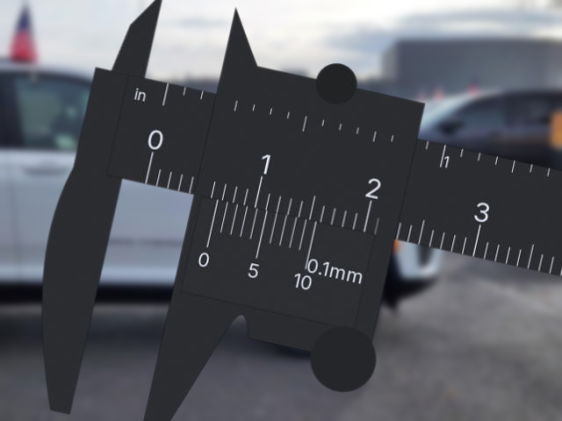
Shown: 6.6 mm
